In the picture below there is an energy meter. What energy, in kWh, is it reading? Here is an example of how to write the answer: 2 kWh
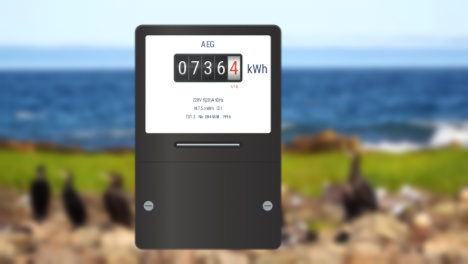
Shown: 736.4 kWh
